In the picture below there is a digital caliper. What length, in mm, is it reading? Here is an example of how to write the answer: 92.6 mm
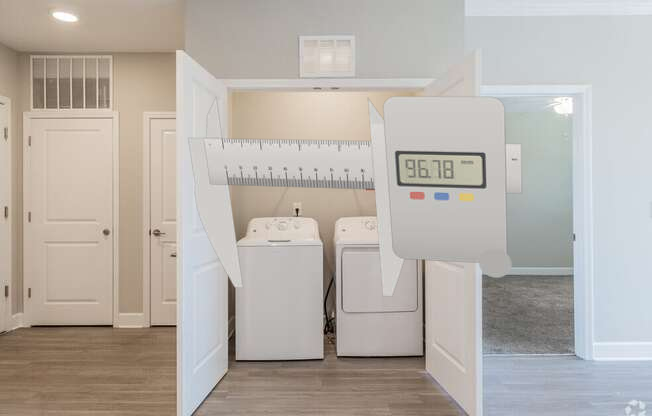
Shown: 96.78 mm
